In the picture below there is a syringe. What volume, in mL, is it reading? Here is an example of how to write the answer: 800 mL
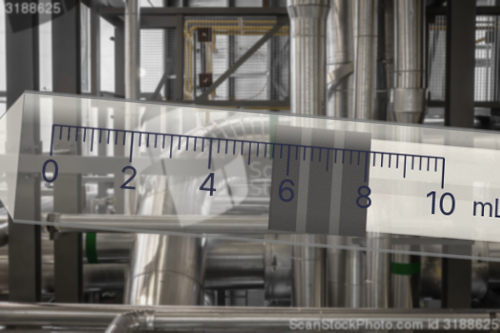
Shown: 5.6 mL
